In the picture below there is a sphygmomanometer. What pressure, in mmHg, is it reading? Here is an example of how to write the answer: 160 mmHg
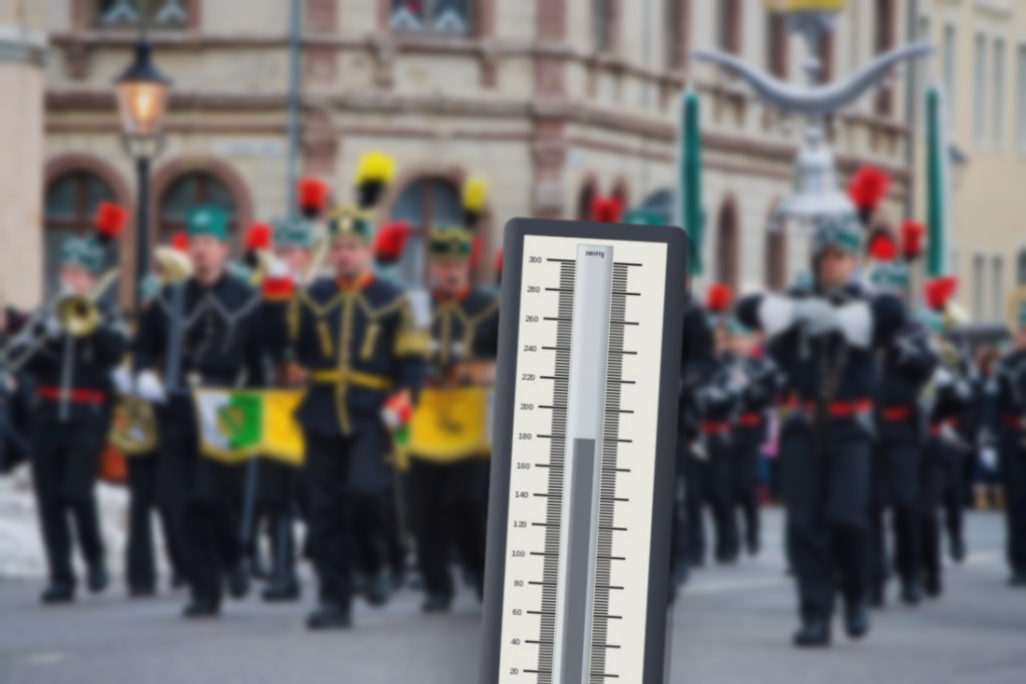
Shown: 180 mmHg
